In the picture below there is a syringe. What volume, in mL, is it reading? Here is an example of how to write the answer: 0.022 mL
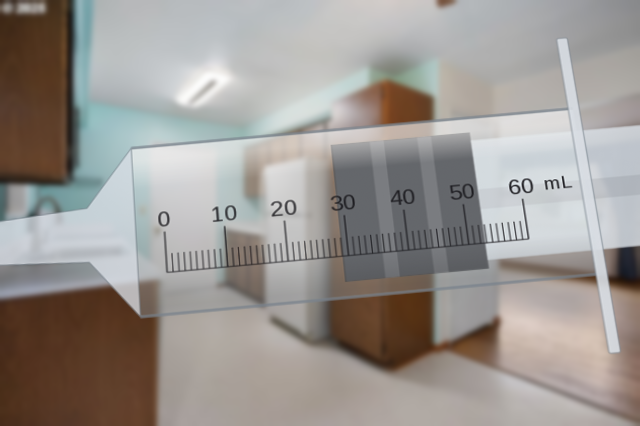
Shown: 29 mL
